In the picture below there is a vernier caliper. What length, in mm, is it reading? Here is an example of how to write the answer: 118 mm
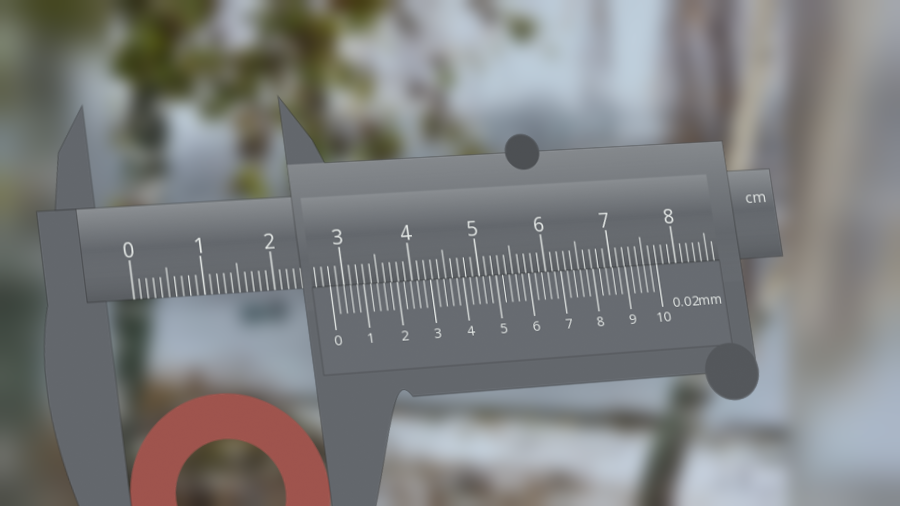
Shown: 28.0 mm
